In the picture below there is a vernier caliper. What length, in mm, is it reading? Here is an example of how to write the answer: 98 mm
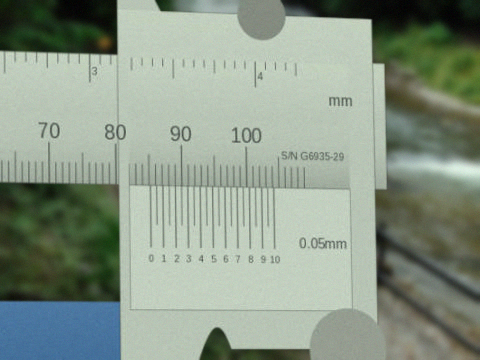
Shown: 85.2 mm
